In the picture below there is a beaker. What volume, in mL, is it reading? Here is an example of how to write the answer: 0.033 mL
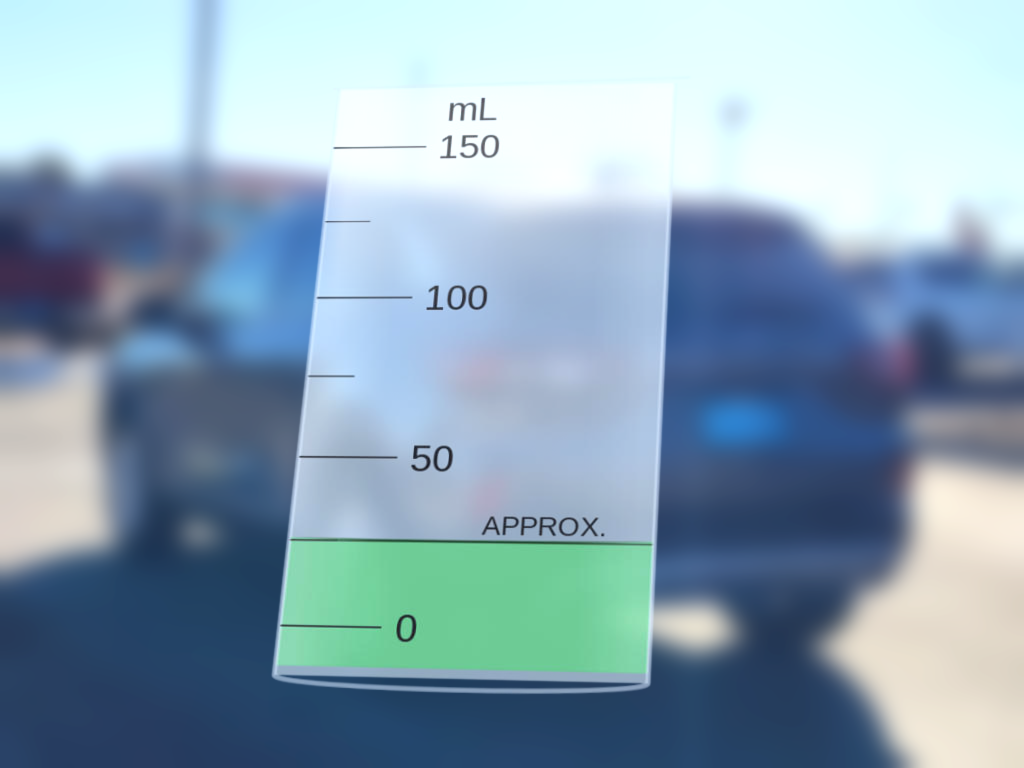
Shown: 25 mL
